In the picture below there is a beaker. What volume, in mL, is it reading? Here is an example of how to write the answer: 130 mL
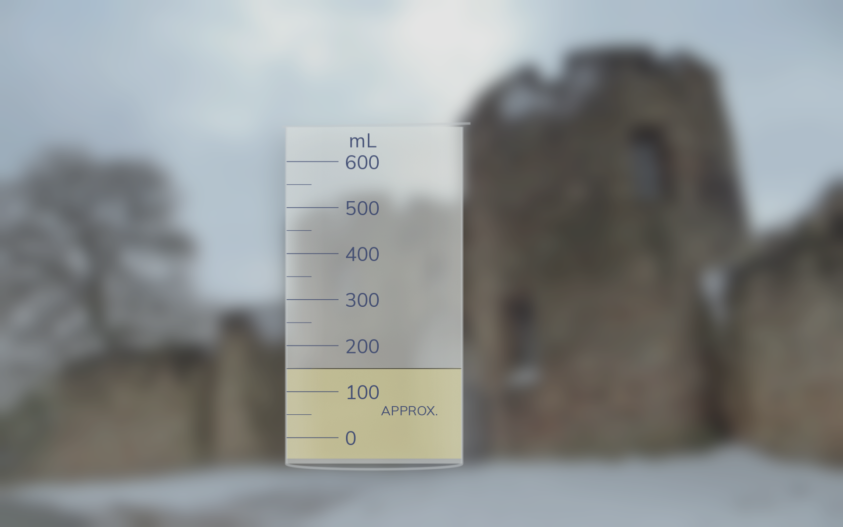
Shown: 150 mL
